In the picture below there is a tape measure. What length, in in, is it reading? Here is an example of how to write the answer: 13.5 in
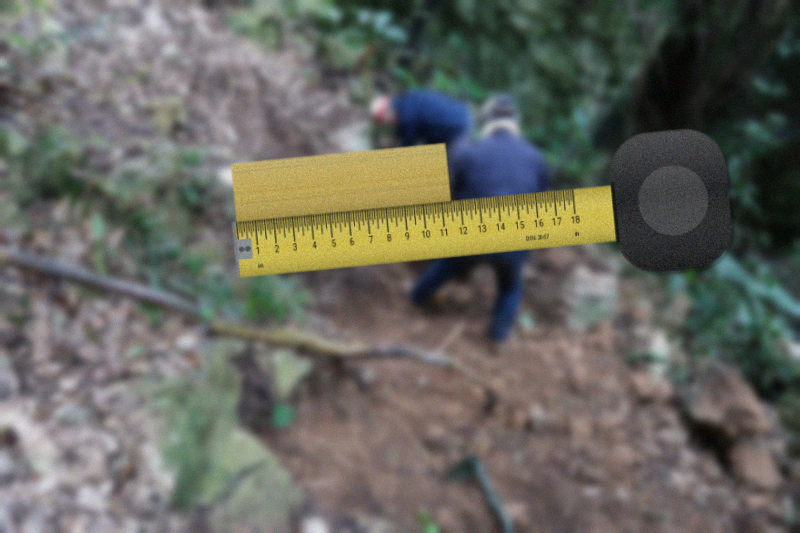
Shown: 11.5 in
